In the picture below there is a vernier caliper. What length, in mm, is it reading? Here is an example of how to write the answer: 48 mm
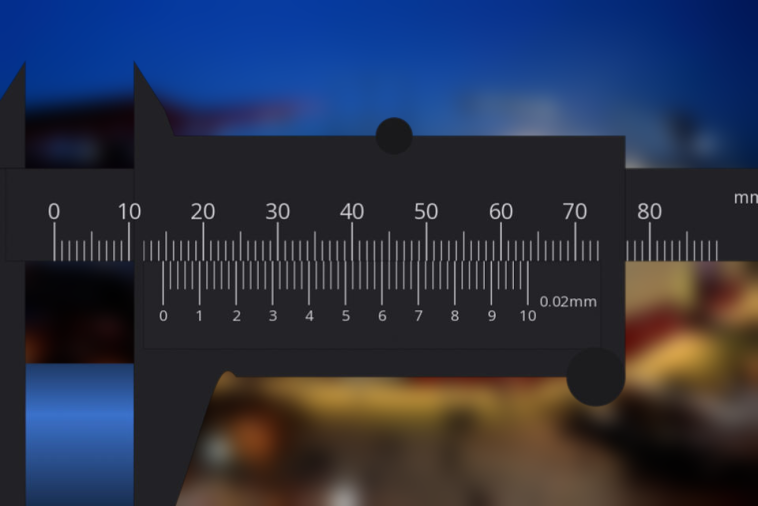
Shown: 14.6 mm
